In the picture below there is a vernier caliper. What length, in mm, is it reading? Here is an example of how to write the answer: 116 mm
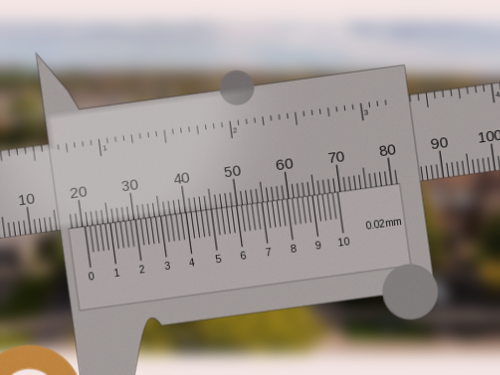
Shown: 20.5 mm
